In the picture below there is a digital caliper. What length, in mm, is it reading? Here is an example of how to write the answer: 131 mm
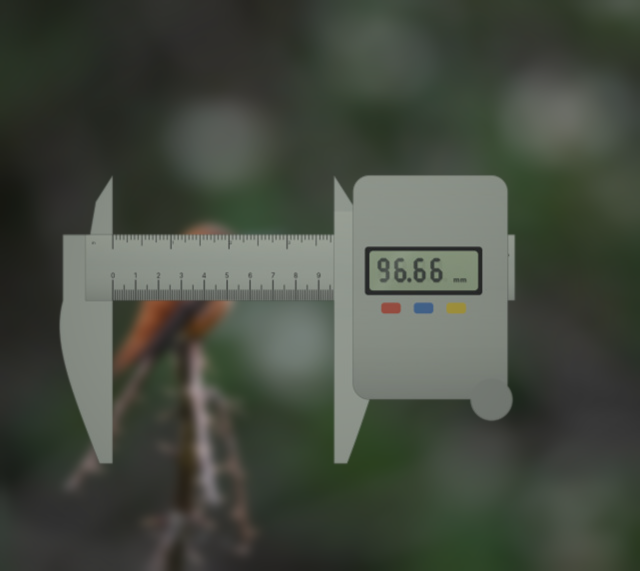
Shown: 96.66 mm
